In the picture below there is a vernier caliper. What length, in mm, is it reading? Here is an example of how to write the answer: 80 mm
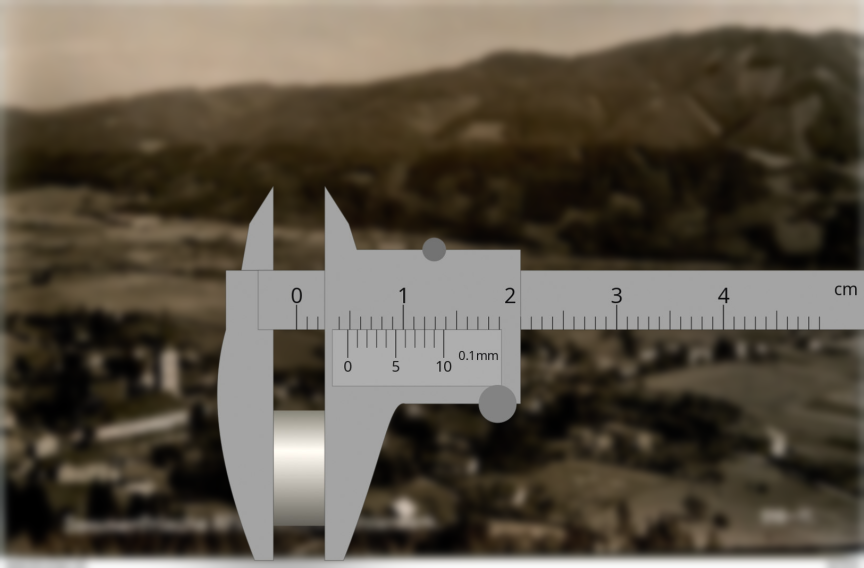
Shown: 4.8 mm
